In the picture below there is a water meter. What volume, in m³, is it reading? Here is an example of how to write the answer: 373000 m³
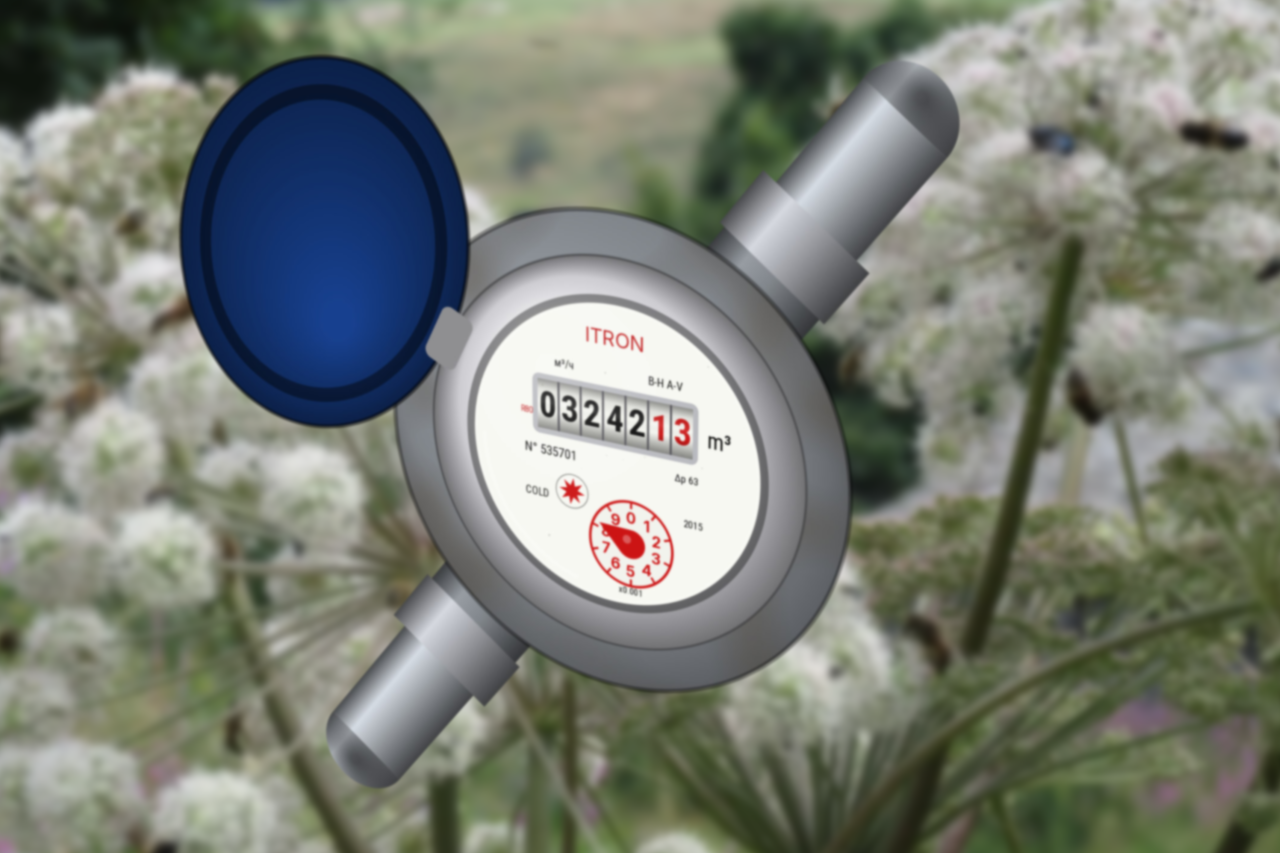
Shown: 3242.138 m³
